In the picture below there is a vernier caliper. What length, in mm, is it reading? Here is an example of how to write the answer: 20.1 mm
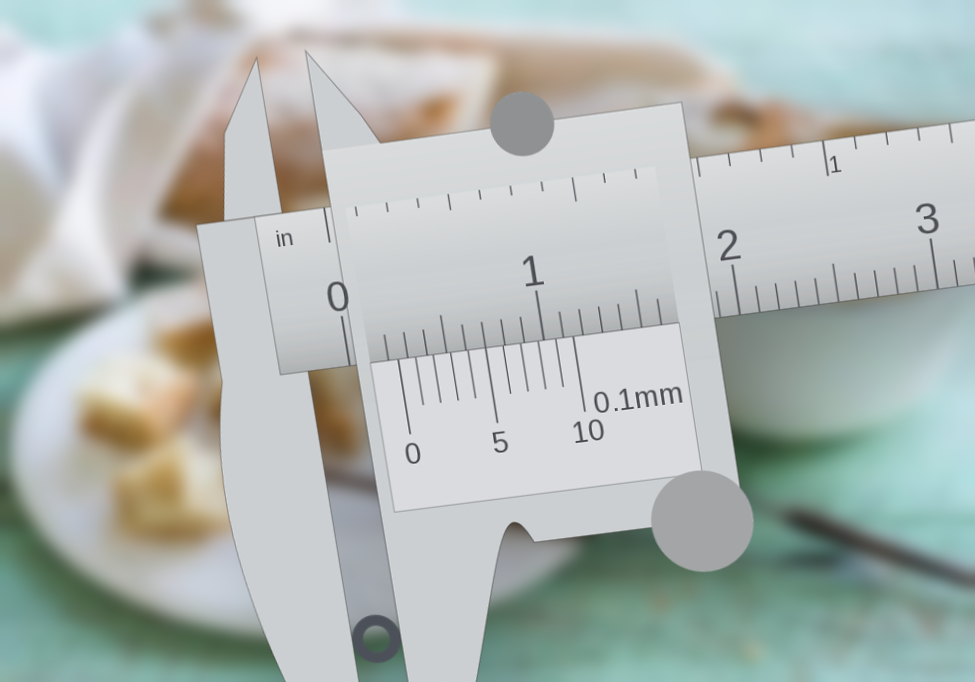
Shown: 2.5 mm
